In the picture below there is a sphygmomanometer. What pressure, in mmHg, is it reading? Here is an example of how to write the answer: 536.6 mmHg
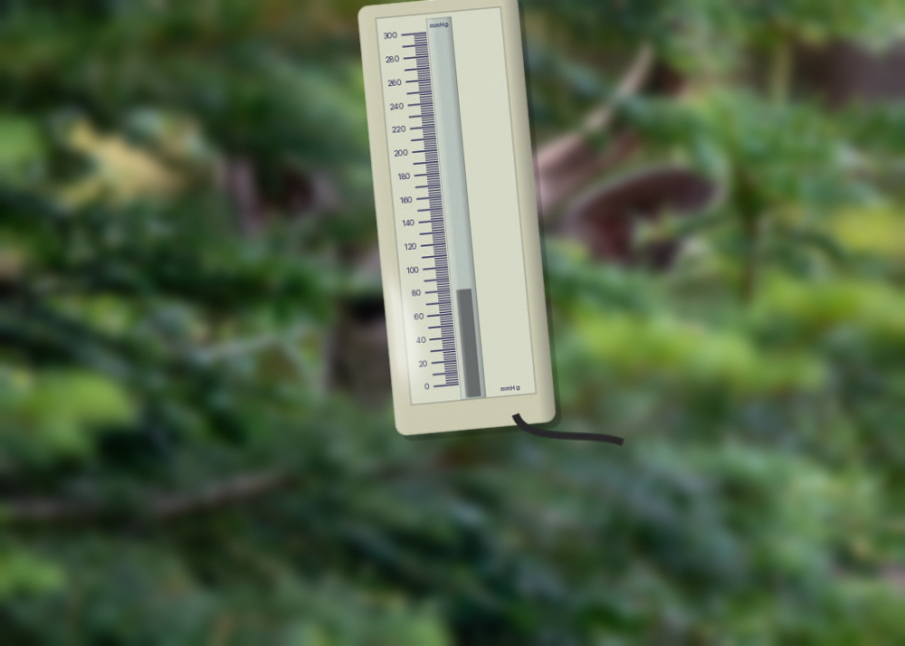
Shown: 80 mmHg
